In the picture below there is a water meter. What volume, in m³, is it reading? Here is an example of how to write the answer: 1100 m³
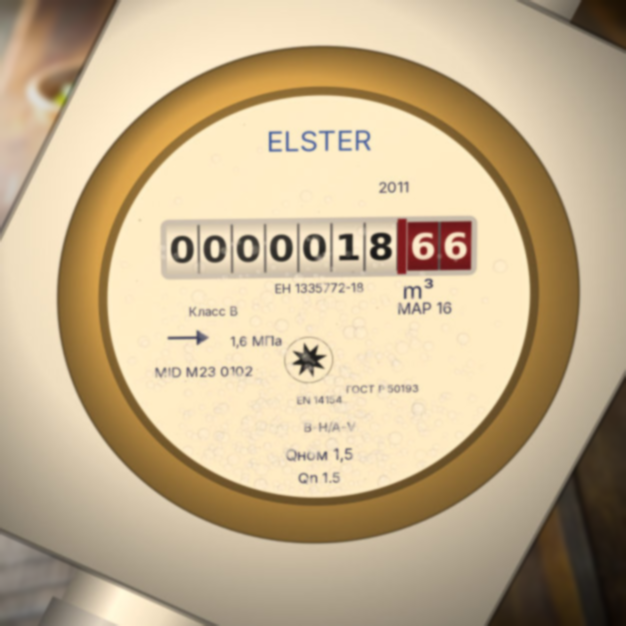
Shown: 18.66 m³
